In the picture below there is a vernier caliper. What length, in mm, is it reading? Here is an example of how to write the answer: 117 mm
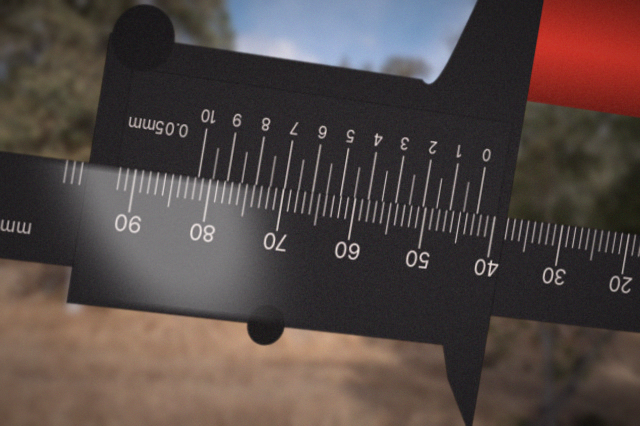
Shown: 42.6 mm
